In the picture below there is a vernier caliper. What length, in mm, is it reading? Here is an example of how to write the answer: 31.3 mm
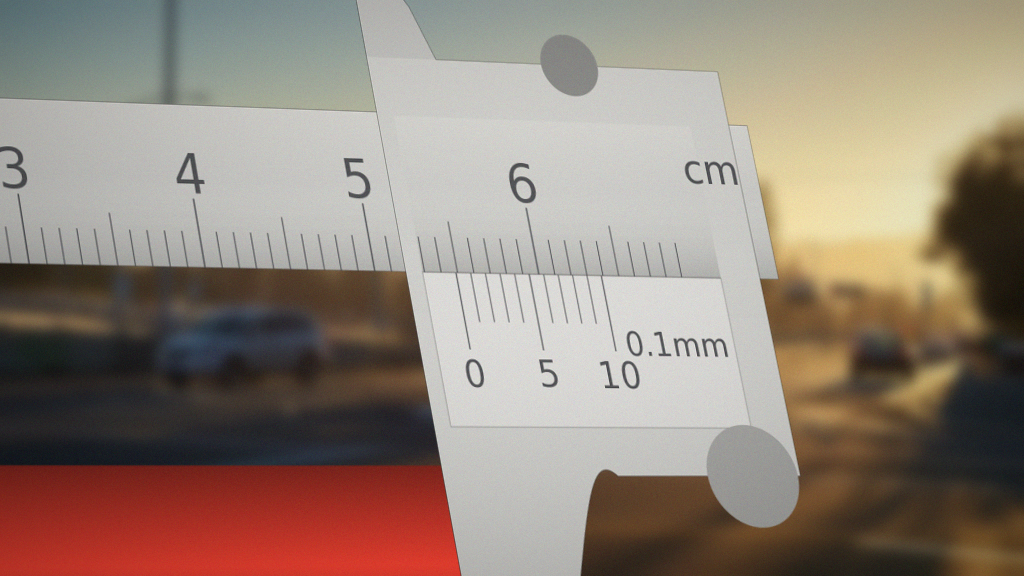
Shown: 54.9 mm
